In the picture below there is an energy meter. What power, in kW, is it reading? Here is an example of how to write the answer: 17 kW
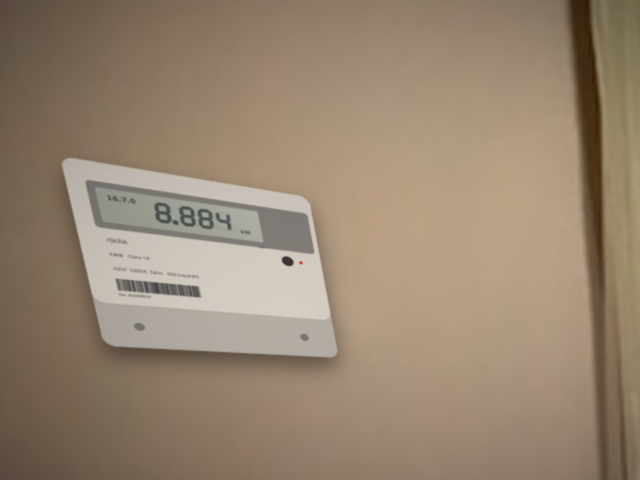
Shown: 8.884 kW
